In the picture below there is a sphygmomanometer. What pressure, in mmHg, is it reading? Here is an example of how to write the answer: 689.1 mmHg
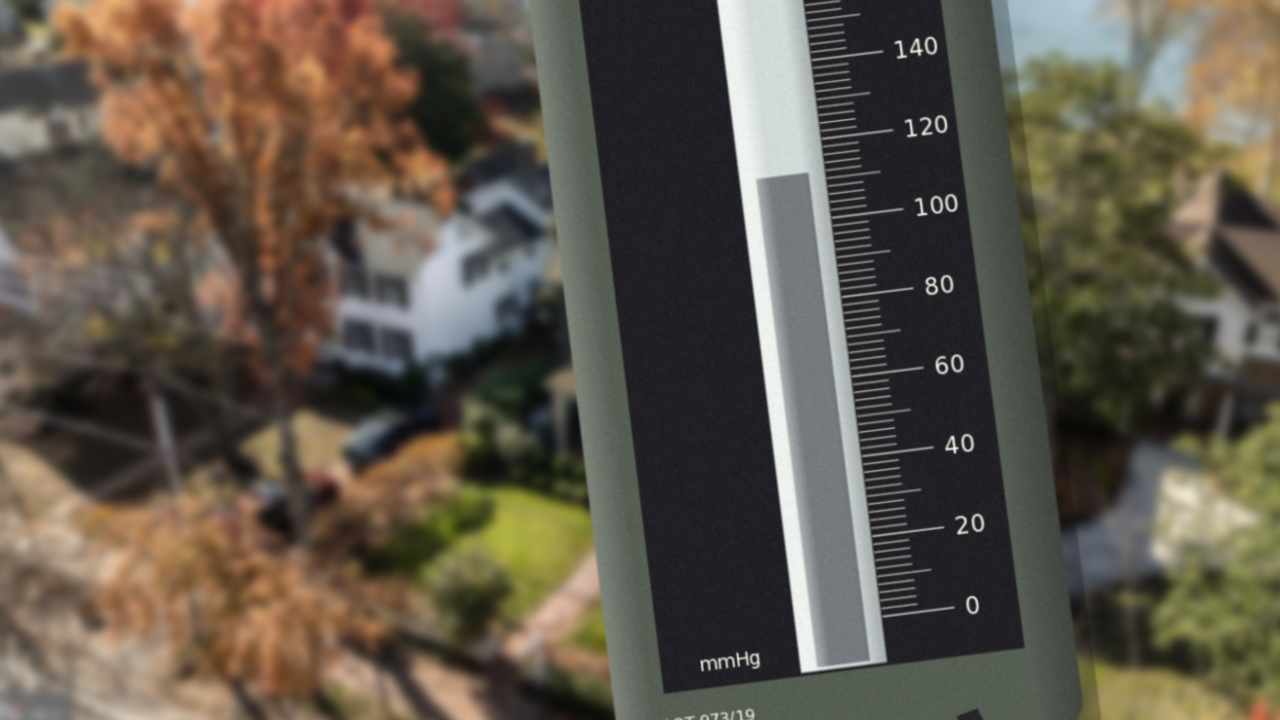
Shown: 112 mmHg
